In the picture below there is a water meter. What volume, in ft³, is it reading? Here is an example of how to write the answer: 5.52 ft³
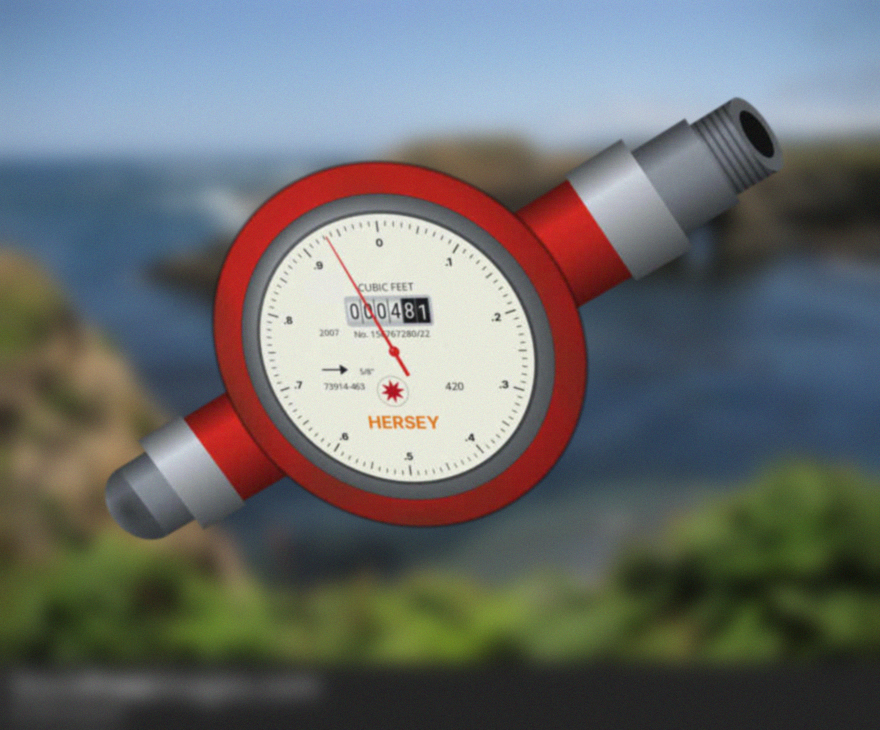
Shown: 480.93 ft³
